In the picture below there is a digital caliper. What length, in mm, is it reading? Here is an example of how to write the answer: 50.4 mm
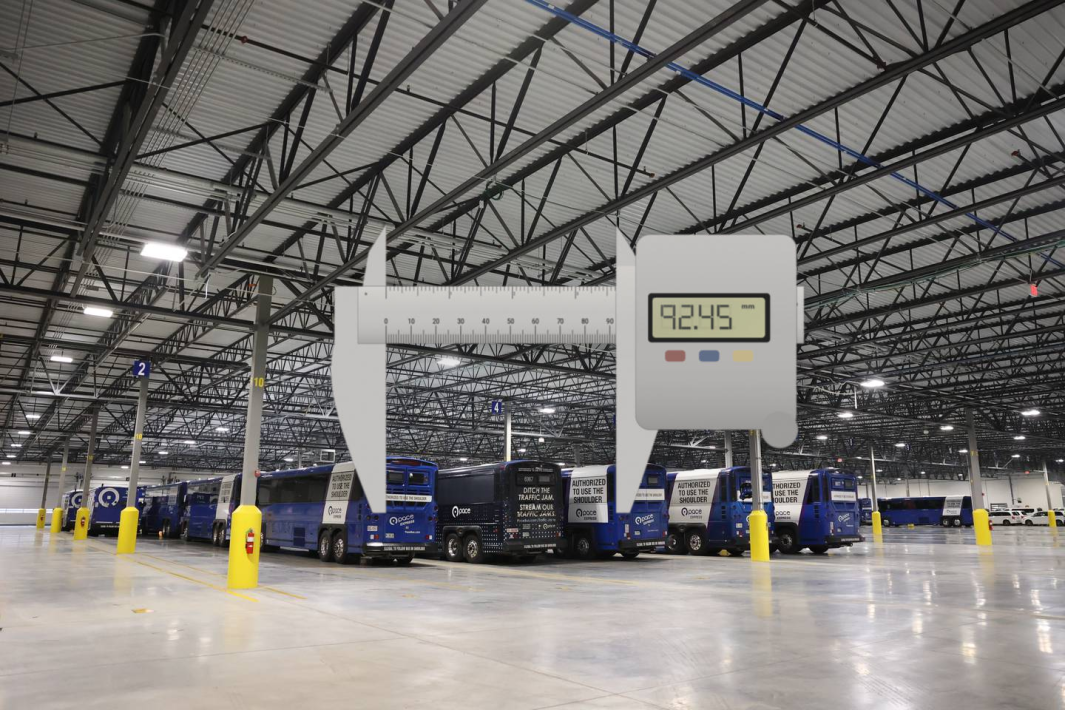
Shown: 92.45 mm
